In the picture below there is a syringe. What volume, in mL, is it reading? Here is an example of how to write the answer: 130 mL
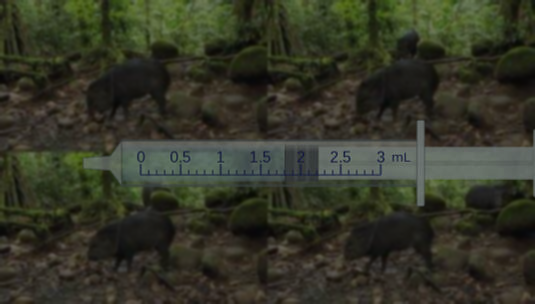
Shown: 1.8 mL
